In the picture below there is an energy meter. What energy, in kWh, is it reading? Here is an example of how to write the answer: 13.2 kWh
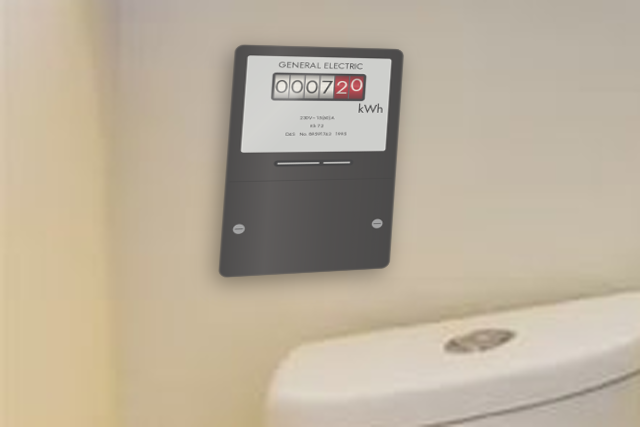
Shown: 7.20 kWh
